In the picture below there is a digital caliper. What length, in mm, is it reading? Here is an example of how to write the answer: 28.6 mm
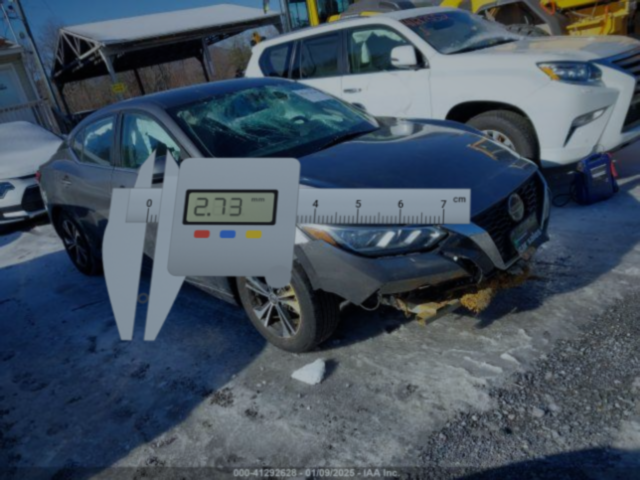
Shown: 2.73 mm
